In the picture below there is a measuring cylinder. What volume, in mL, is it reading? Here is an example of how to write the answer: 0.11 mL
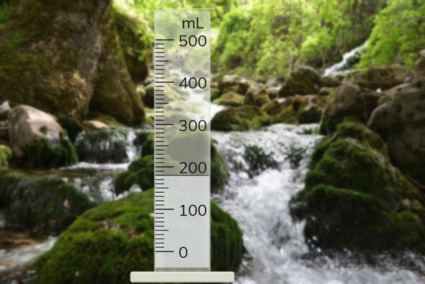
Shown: 180 mL
